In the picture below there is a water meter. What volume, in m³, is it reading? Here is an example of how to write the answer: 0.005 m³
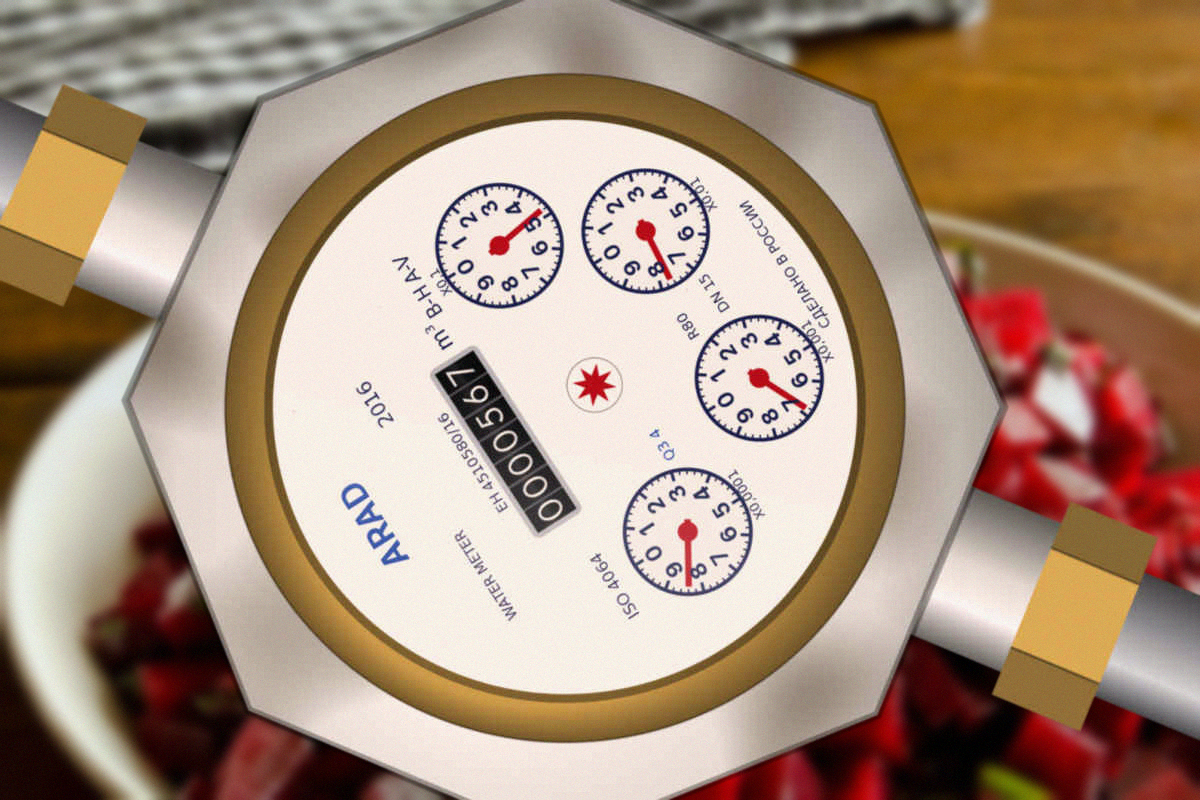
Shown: 567.4768 m³
